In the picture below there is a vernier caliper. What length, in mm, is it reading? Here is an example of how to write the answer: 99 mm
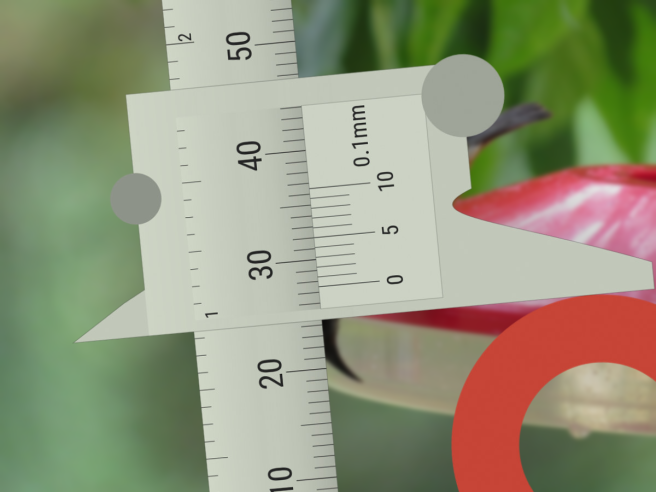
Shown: 27.5 mm
